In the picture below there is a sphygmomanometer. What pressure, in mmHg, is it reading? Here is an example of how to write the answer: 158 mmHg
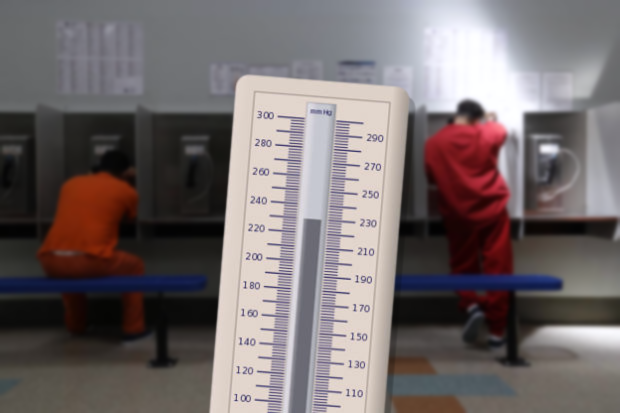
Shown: 230 mmHg
